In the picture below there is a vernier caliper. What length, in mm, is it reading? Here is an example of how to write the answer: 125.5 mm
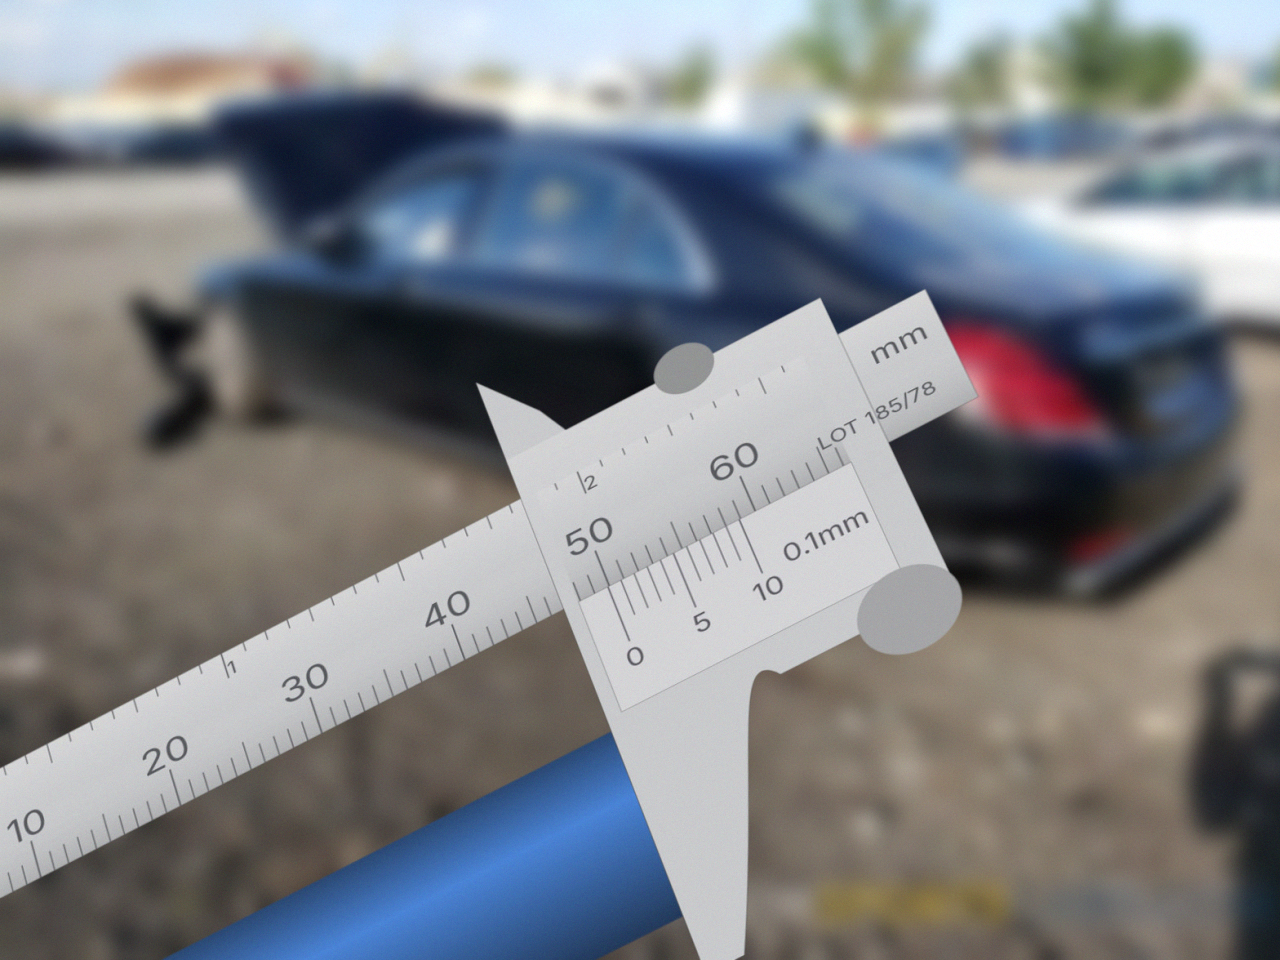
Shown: 49.9 mm
